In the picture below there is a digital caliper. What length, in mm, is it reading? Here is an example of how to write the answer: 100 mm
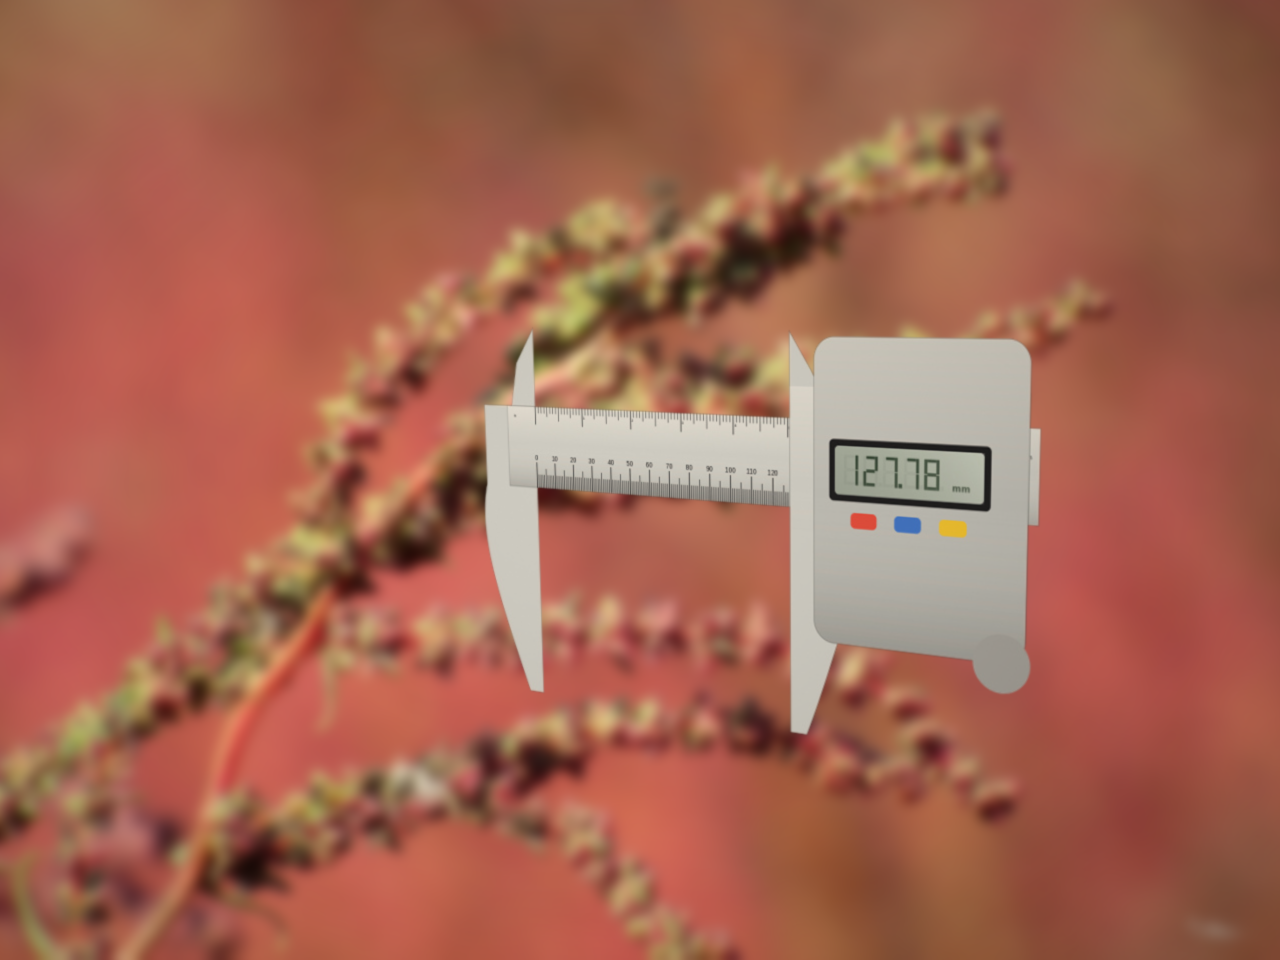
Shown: 127.78 mm
